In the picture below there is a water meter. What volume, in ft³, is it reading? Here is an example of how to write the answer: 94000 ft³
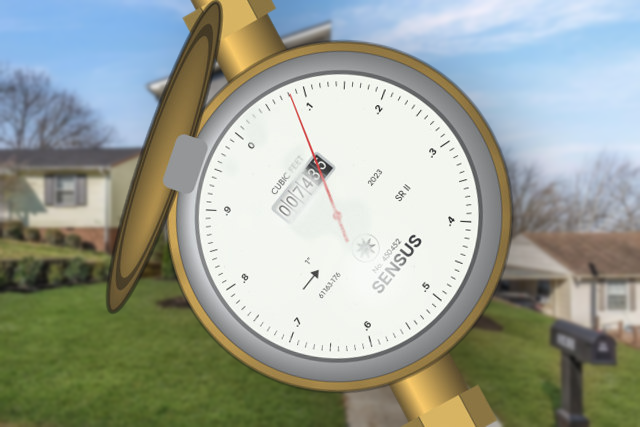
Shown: 7435.08 ft³
